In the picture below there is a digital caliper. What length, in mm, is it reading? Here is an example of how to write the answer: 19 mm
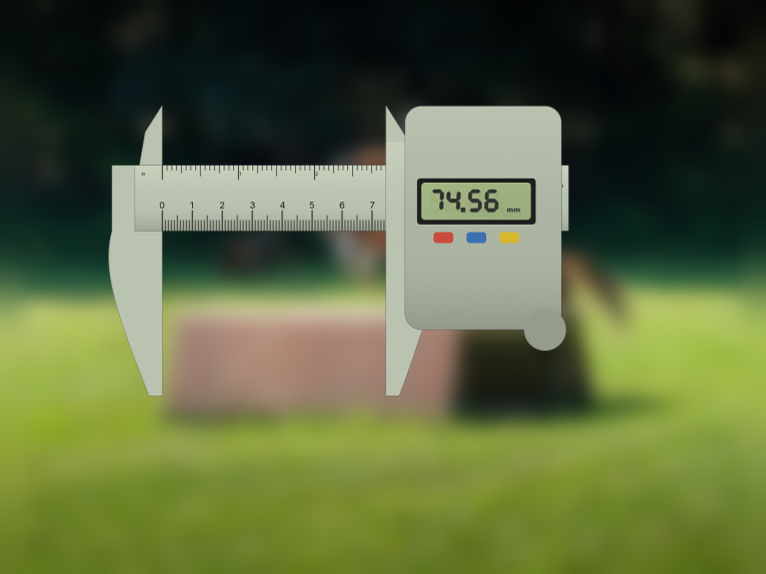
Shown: 74.56 mm
